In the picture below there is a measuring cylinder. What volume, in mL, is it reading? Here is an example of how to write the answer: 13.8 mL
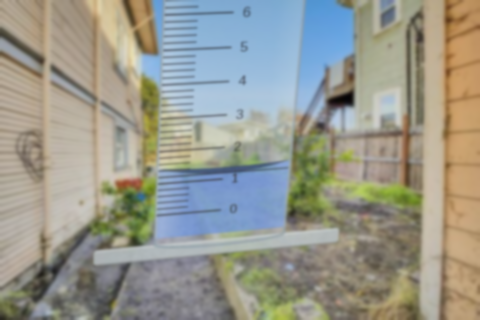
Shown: 1.2 mL
